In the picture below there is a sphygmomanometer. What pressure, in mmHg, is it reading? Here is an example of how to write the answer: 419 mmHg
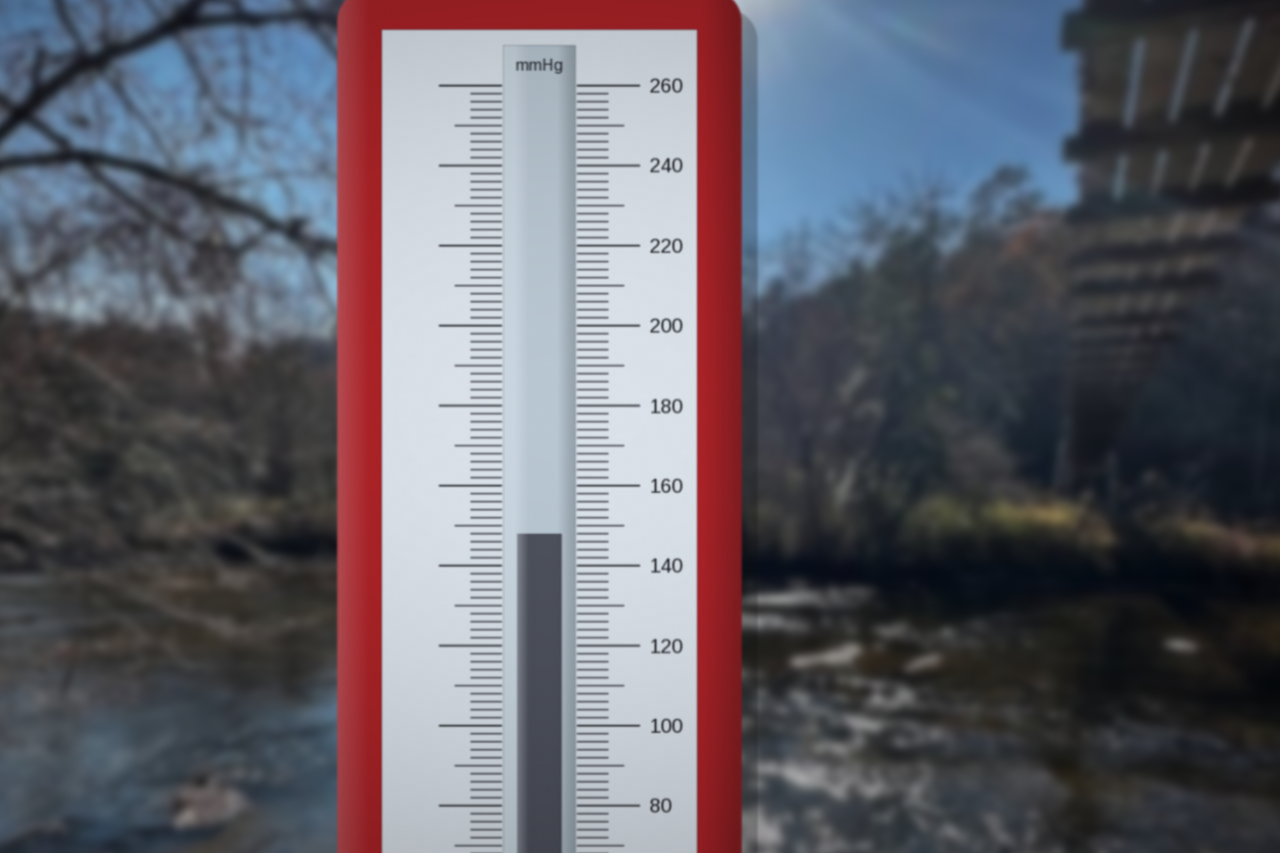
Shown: 148 mmHg
